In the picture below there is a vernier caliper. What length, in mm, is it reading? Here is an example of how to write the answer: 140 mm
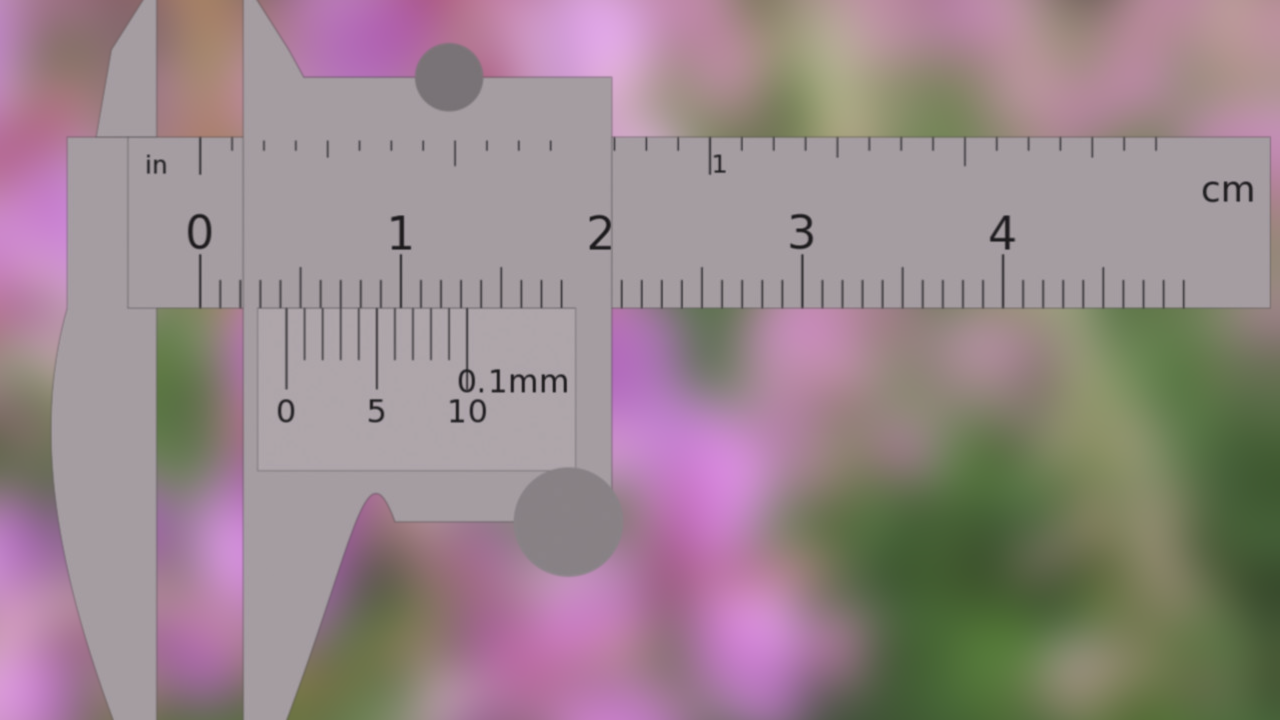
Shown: 4.3 mm
